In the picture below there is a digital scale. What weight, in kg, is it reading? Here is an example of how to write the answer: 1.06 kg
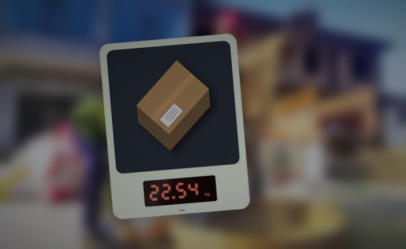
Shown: 22.54 kg
